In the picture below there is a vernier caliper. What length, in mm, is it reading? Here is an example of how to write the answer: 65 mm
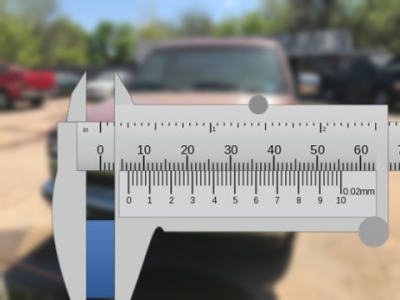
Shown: 6.5 mm
